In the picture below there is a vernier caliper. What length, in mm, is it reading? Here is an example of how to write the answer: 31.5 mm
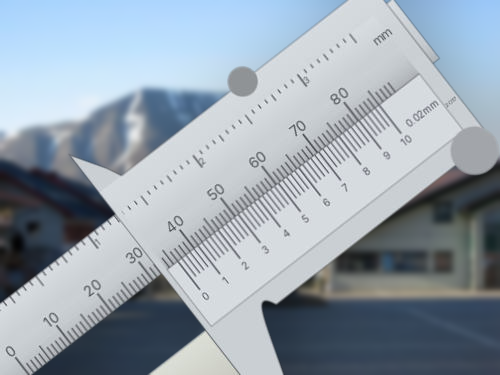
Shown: 36.0 mm
